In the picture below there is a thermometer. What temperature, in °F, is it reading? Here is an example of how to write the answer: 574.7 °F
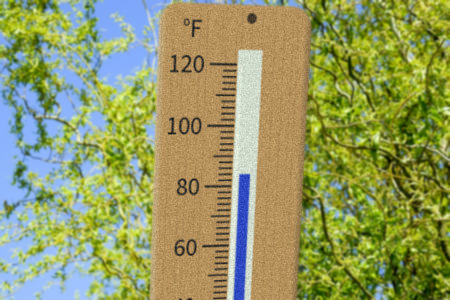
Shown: 84 °F
